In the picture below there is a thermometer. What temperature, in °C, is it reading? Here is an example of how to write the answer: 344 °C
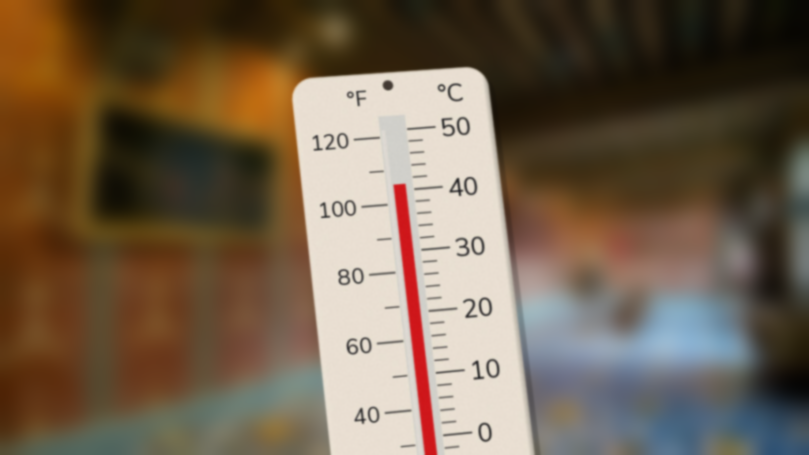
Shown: 41 °C
